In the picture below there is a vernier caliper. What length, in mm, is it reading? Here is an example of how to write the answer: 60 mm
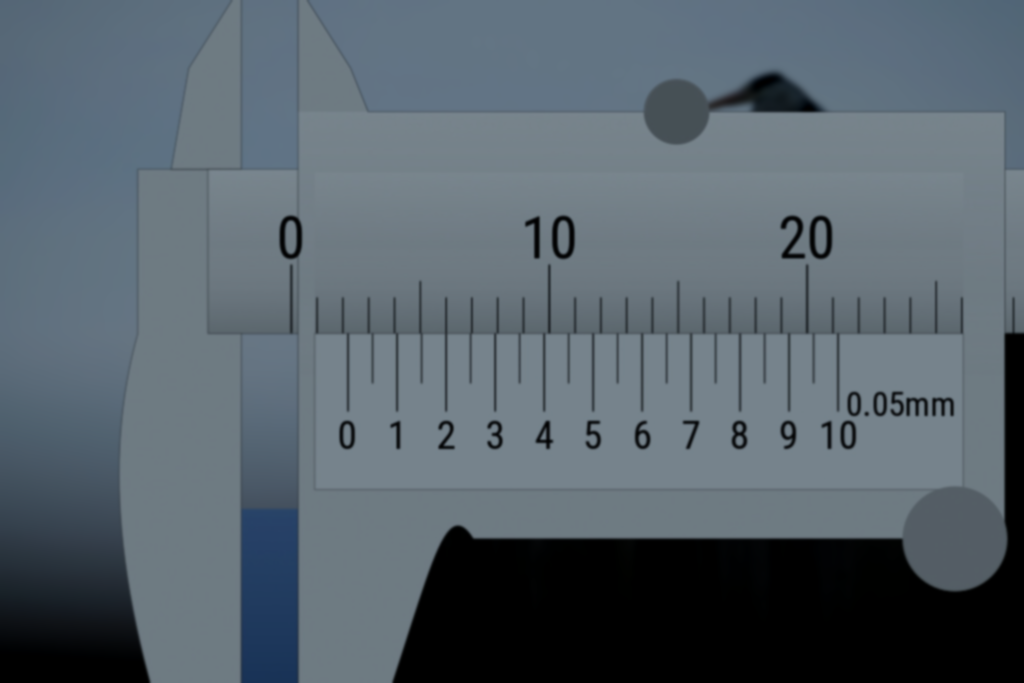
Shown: 2.2 mm
